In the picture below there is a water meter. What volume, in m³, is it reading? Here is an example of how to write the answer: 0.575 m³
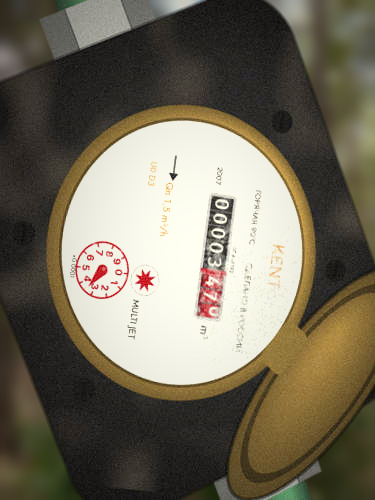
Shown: 3.4703 m³
